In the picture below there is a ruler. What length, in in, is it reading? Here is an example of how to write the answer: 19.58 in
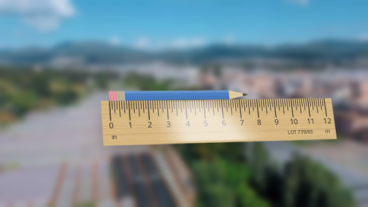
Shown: 7.5 in
